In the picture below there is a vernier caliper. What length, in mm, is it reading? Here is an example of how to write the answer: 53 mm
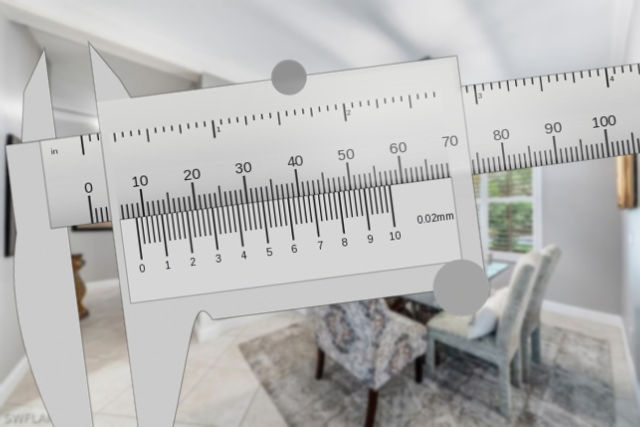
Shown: 8.5 mm
